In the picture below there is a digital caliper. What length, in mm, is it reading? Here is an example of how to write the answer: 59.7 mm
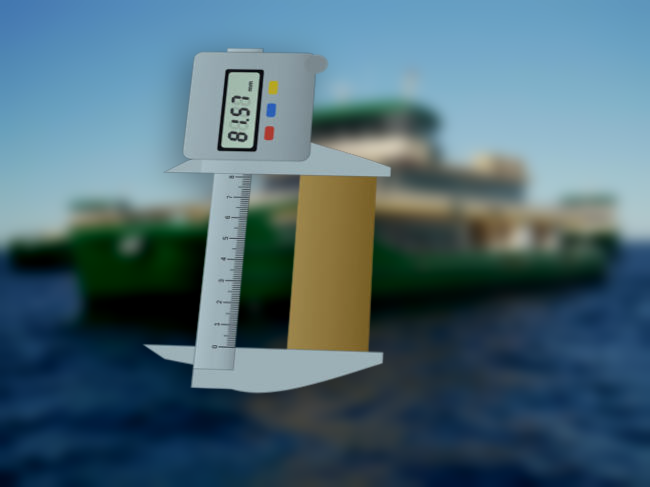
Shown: 81.57 mm
